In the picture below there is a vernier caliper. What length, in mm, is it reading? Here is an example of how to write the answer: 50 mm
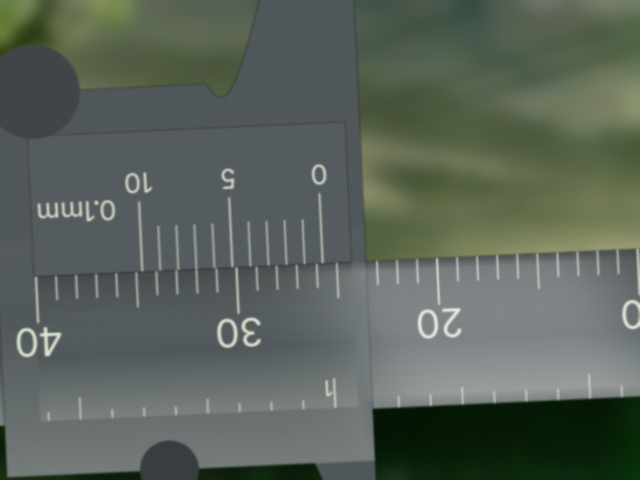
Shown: 25.7 mm
